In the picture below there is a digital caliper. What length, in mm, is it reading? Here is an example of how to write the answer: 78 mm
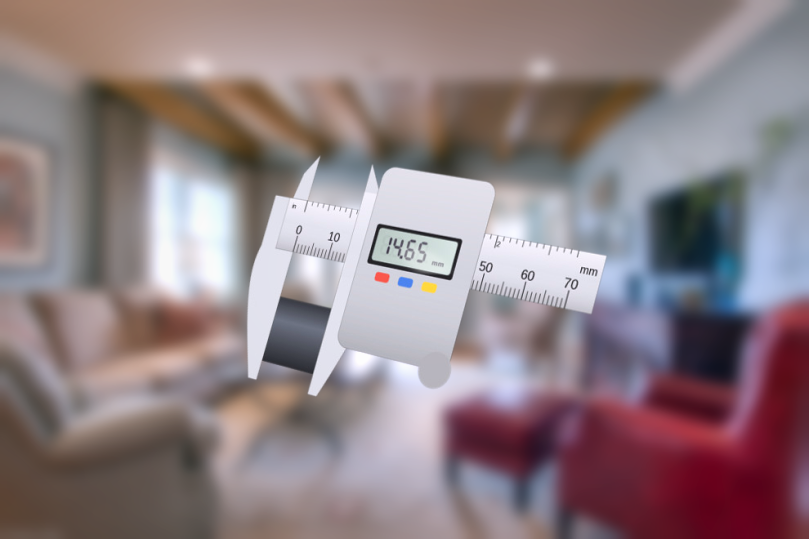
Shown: 14.65 mm
